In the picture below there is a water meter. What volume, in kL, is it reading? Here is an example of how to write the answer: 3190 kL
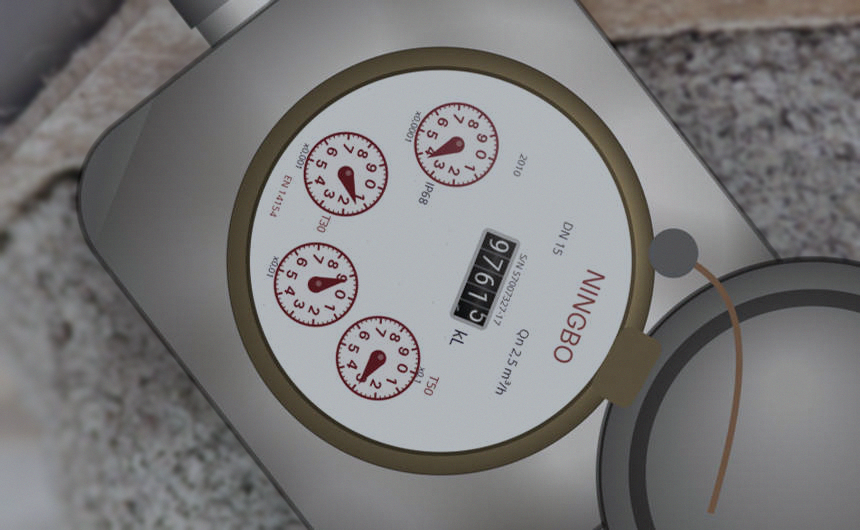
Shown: 97615.2913 kL
